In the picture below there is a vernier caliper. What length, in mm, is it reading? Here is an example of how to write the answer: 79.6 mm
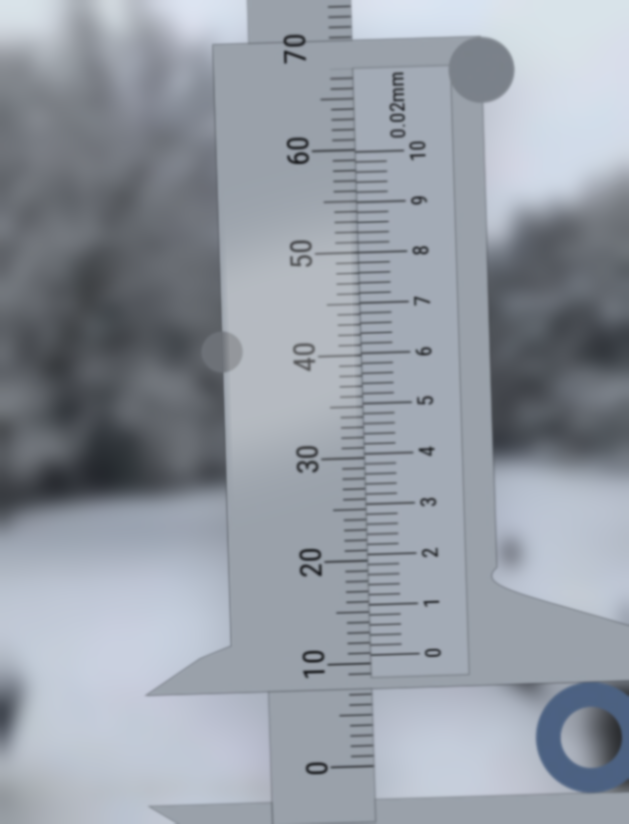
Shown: 10.8 mm
